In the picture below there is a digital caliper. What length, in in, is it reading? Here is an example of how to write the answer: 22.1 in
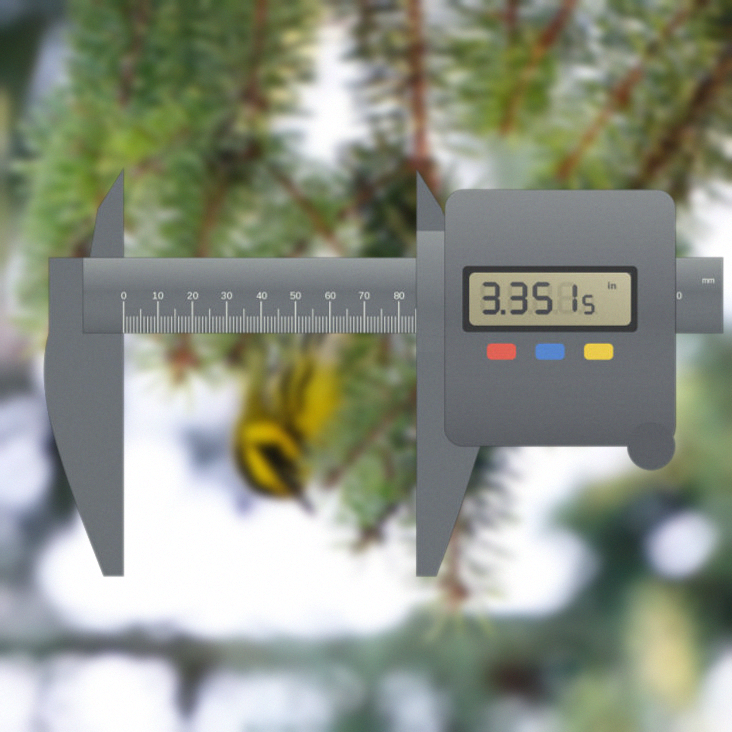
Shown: 3.3515 in
